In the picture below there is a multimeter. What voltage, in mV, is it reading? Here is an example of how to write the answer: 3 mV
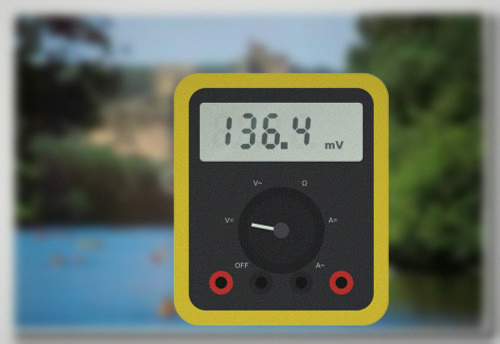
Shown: 136.4 mV
